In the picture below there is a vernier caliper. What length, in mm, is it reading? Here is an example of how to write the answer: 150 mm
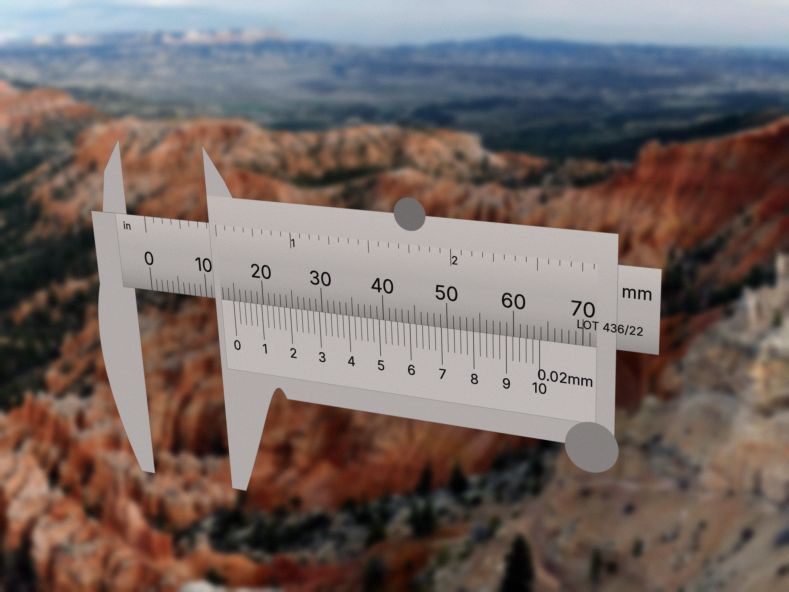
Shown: 14.8 mm
